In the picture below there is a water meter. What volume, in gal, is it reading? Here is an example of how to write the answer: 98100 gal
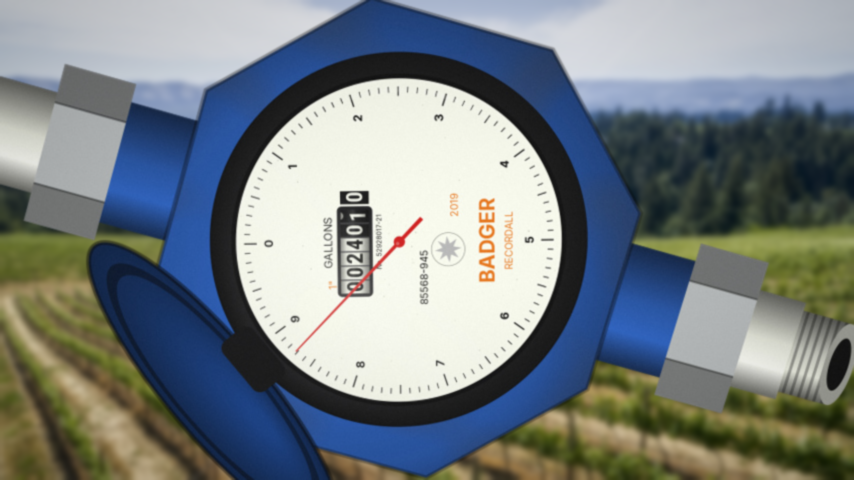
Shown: 24008.7 gal
